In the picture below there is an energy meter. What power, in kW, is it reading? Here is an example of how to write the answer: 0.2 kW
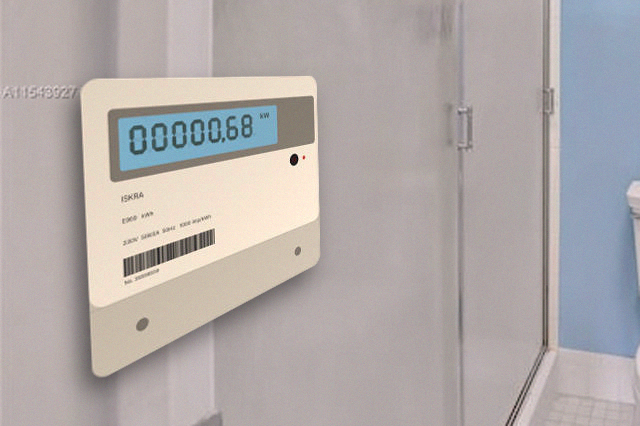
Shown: 0.68 kW
